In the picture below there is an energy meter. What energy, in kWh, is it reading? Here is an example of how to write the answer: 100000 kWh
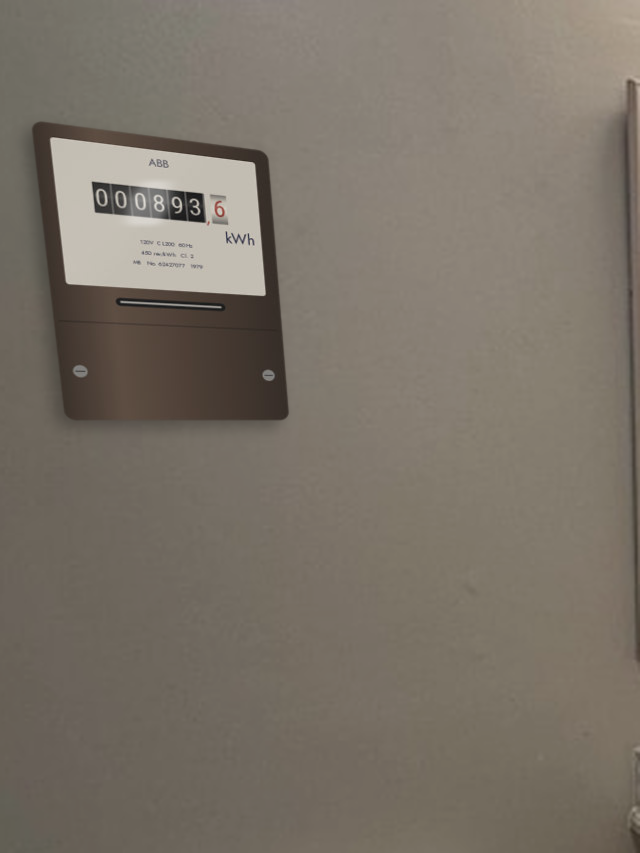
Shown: 893.6 kWh
